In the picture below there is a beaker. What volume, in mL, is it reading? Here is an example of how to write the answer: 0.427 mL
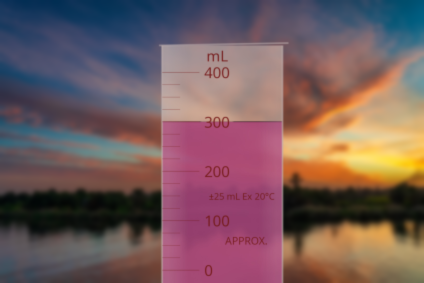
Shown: 300 mL
